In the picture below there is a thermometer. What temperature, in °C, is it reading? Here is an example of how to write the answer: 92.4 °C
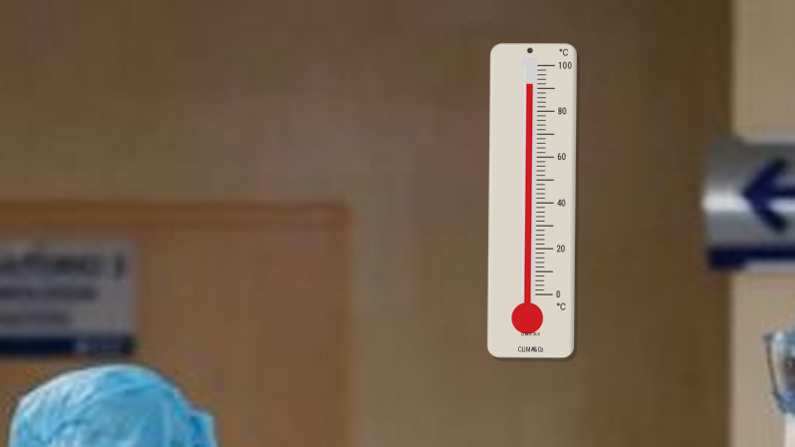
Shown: 92 °C
